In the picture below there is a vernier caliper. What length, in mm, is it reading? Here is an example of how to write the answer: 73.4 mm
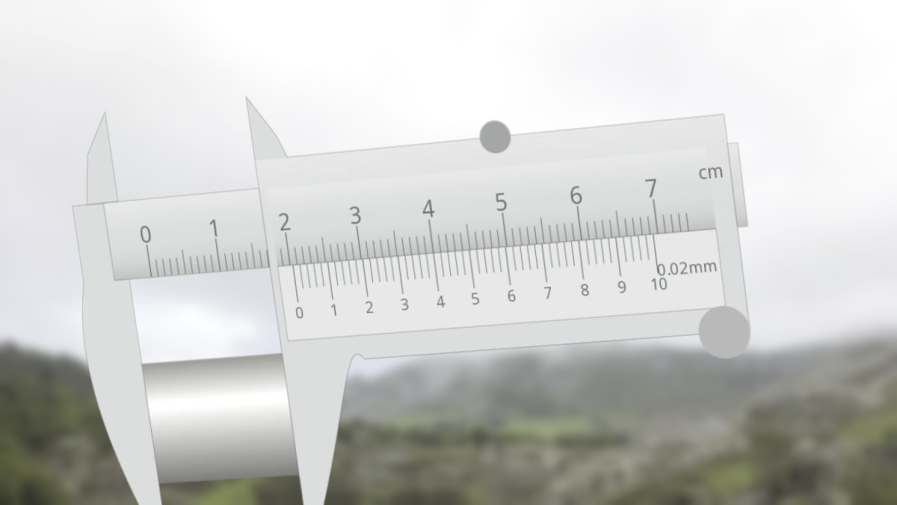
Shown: 20.4 mm
